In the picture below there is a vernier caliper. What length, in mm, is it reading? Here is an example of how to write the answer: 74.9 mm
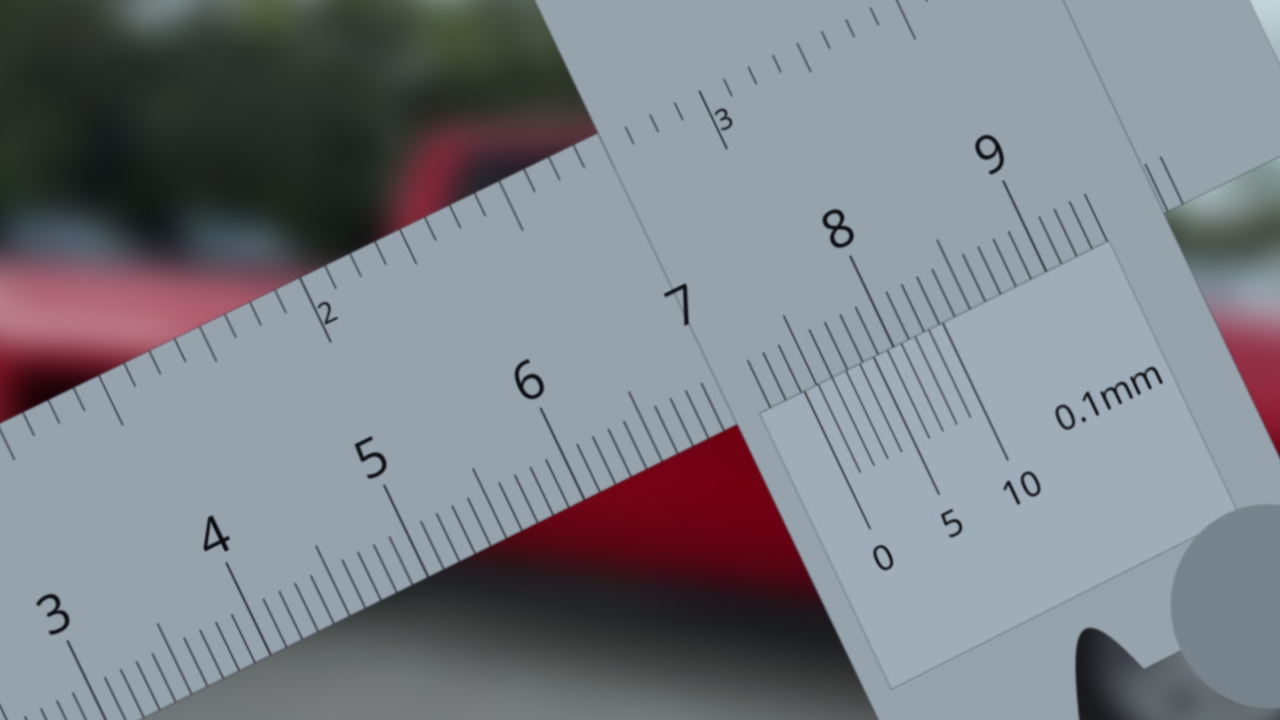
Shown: 74.2 mm
